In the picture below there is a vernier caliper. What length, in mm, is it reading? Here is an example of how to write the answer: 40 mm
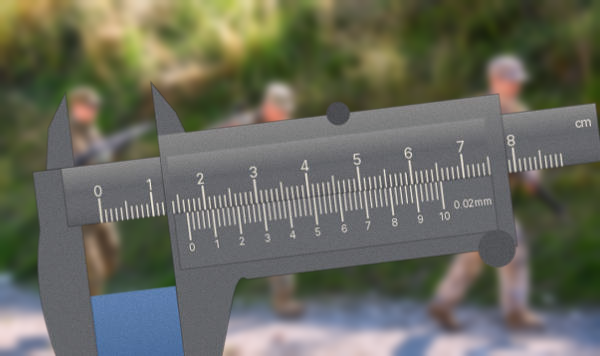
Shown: 16.5 mm
